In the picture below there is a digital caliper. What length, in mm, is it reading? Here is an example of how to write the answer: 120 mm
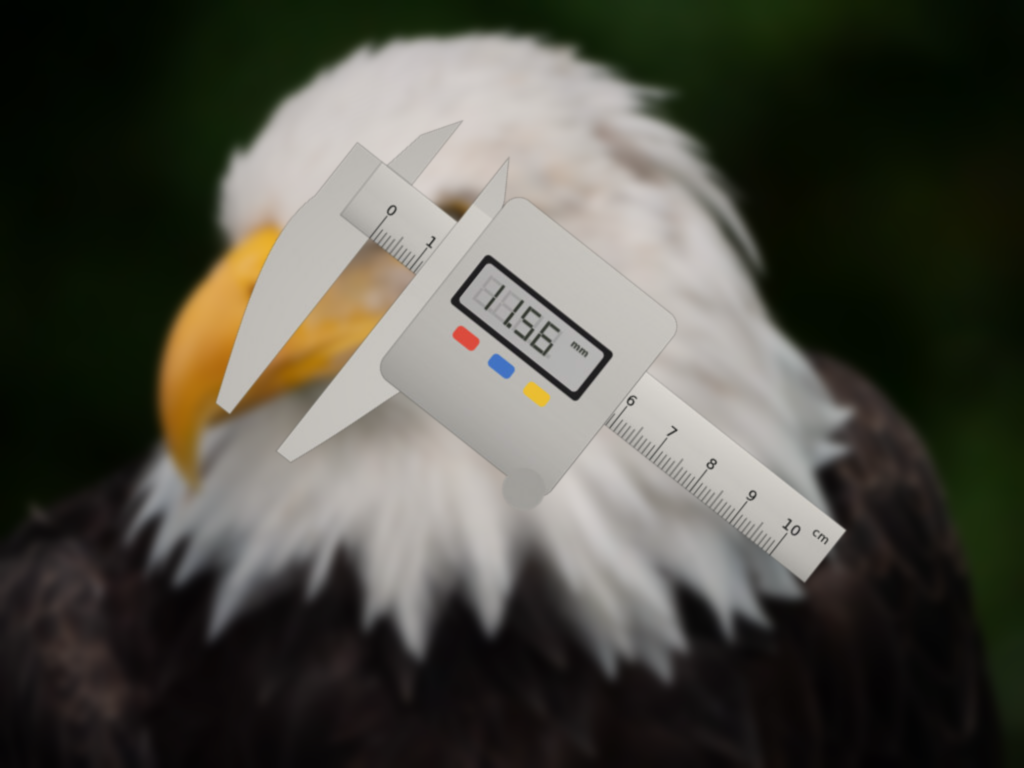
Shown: 11.56 mm
